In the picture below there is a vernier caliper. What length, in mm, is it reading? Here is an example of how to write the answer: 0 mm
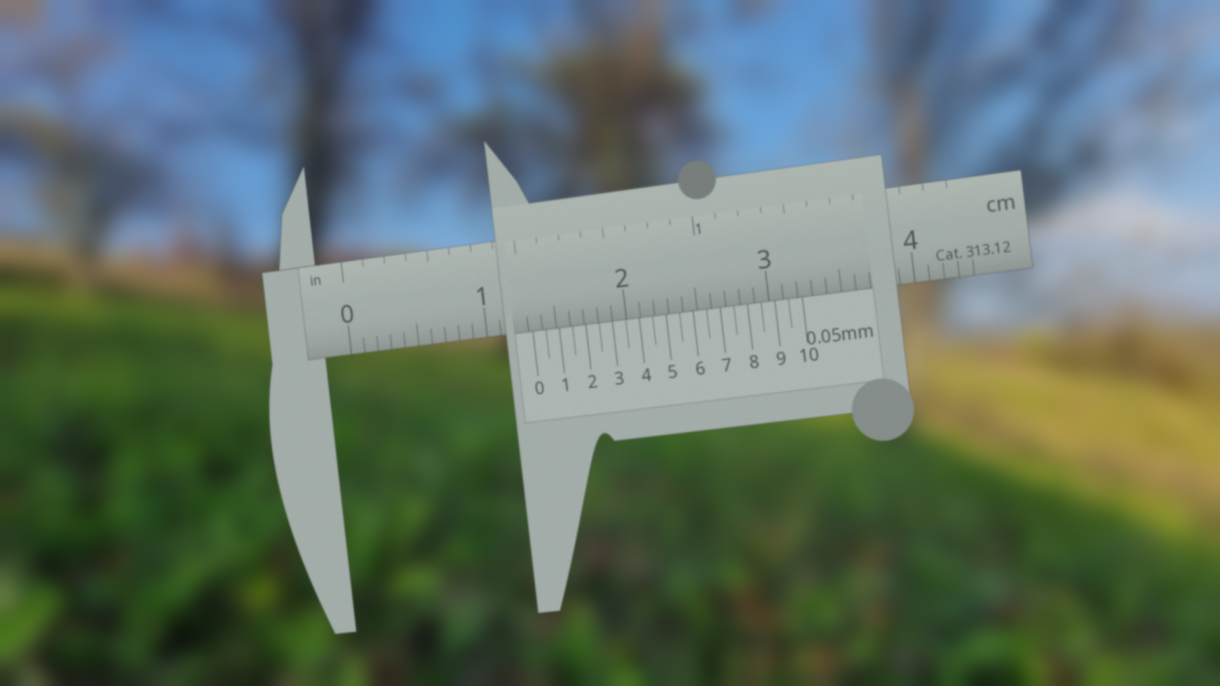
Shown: 13.3 mm
